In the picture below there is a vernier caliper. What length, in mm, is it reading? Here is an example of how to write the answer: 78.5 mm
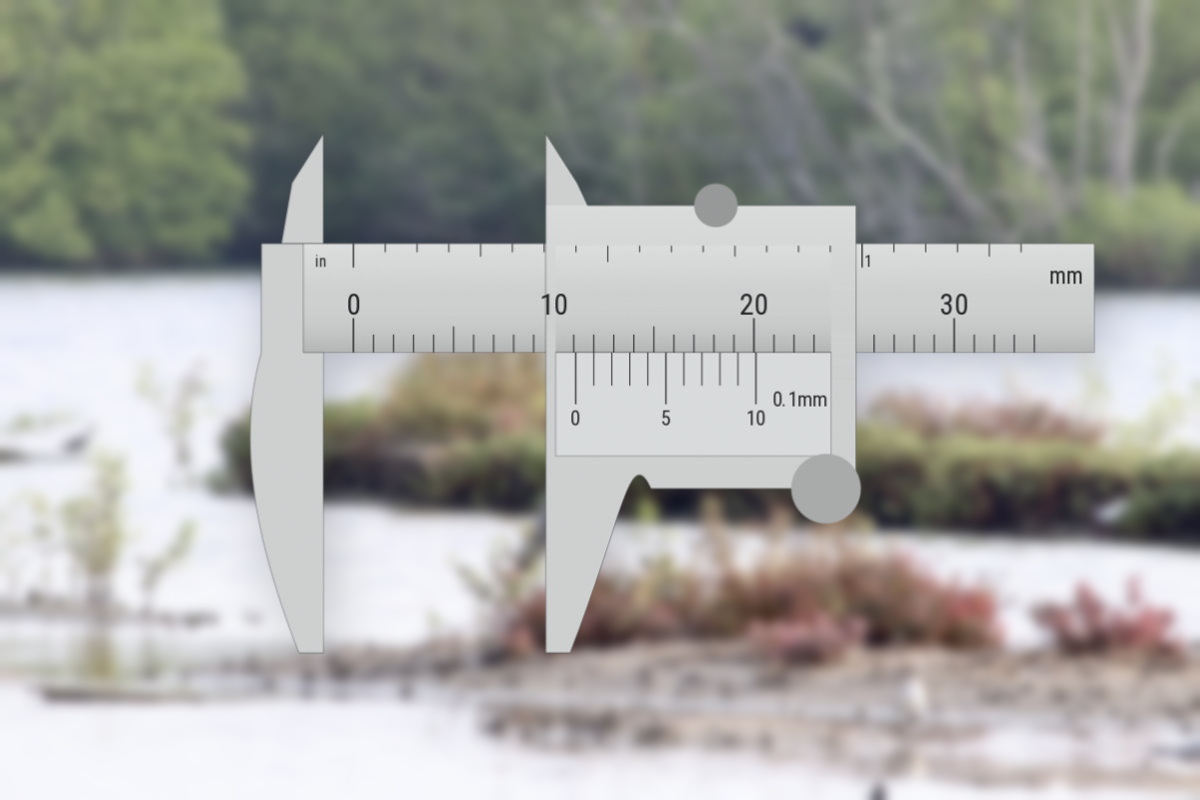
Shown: 11.1 mm
